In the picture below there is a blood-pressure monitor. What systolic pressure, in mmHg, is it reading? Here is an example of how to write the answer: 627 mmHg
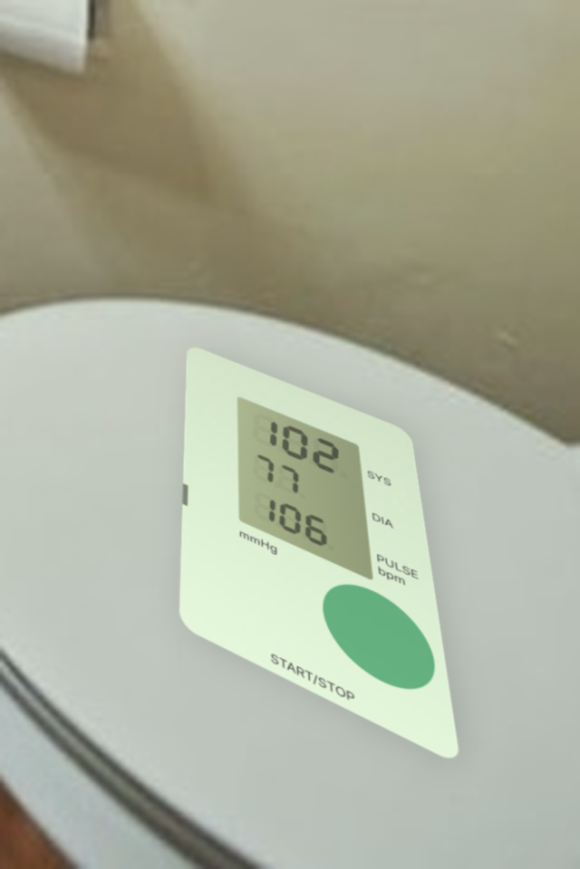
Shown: 102 mmHg
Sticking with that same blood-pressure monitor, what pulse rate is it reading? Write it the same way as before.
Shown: 106 bpm
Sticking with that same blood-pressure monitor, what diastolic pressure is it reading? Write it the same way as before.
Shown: 77 mmHg
